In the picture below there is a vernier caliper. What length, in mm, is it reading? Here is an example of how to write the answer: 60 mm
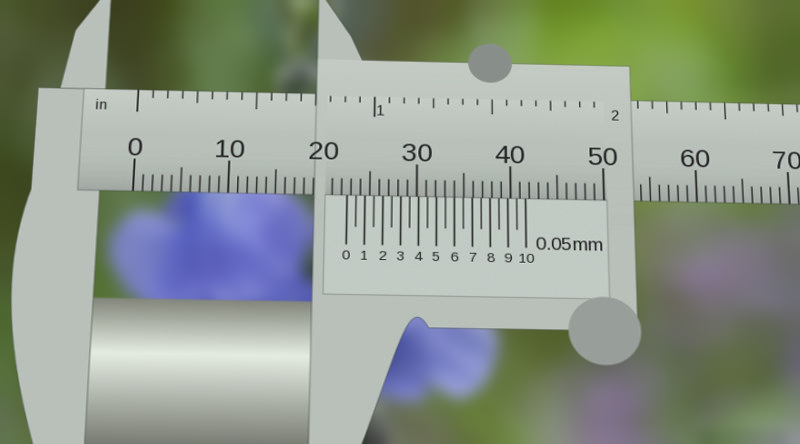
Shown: 22.6 mm
